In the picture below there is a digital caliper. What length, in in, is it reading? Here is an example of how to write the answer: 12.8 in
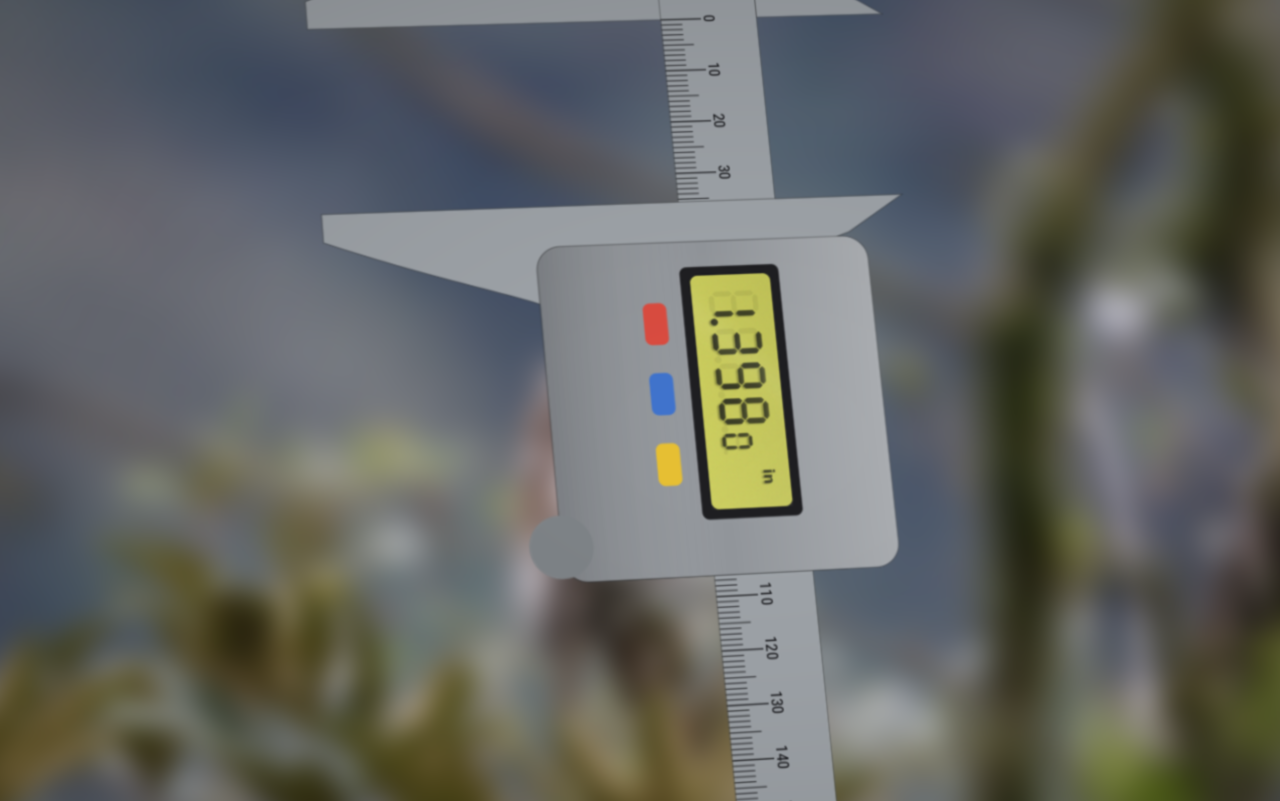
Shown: 1.3980 in
